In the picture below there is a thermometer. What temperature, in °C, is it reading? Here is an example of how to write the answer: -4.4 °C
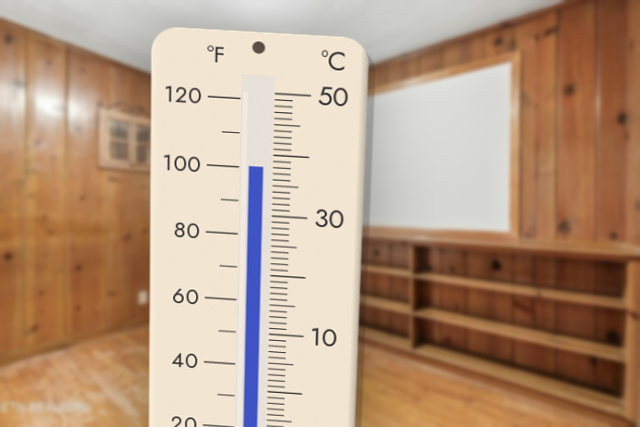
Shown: 38 °C
